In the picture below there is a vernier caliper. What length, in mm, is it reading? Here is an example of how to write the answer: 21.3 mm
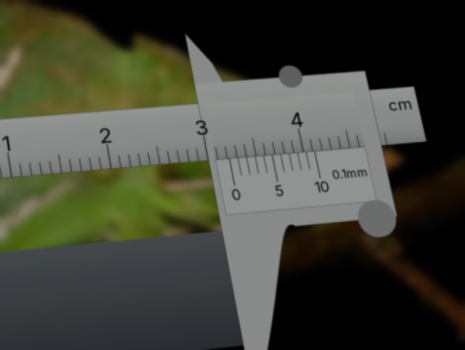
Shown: 32.2 mm
